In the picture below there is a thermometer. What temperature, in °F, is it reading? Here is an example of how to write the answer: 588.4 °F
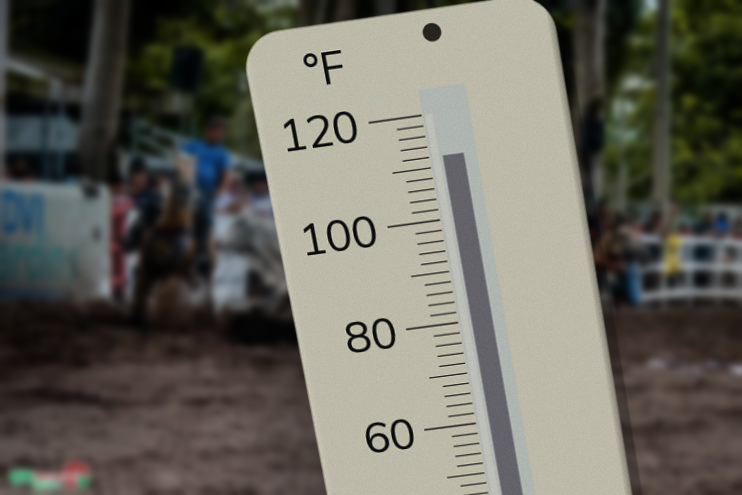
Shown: 112 °F
